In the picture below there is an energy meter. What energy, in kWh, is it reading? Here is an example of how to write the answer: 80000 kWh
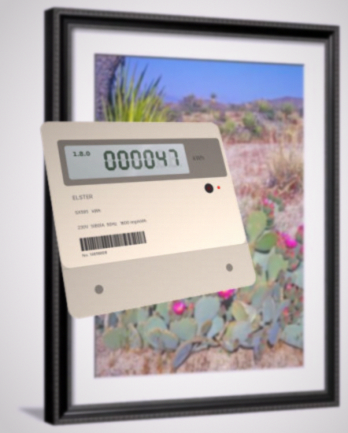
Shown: 47 kWh
